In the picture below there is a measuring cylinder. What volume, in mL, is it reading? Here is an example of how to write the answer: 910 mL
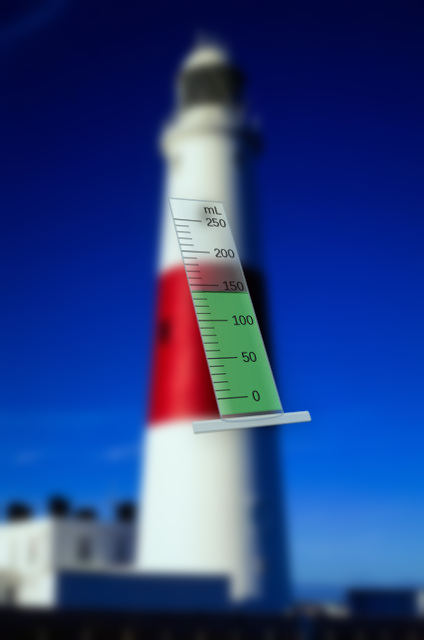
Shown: 140 mL
